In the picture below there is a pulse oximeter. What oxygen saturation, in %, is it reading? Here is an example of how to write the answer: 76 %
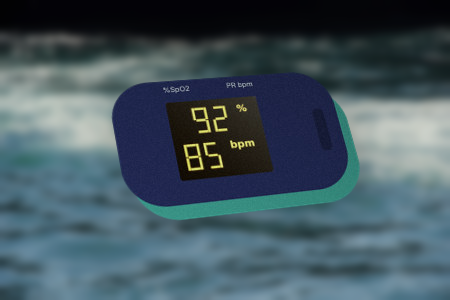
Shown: 92 %
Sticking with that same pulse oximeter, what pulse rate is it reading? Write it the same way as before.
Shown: 85 bpm
